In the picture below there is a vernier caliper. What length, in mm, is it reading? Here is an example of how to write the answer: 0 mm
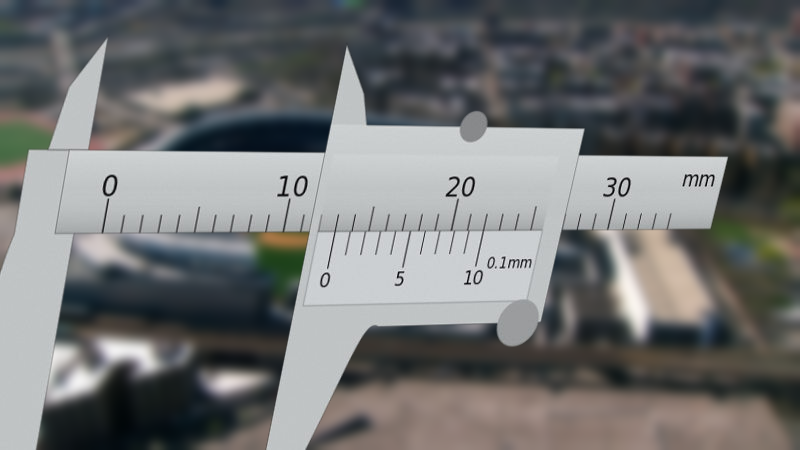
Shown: 13.0 mm
